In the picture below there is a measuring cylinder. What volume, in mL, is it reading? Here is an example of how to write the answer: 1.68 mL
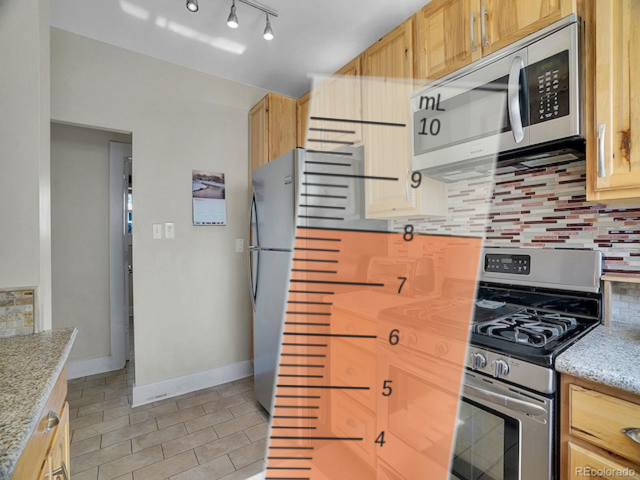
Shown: 8 mL
